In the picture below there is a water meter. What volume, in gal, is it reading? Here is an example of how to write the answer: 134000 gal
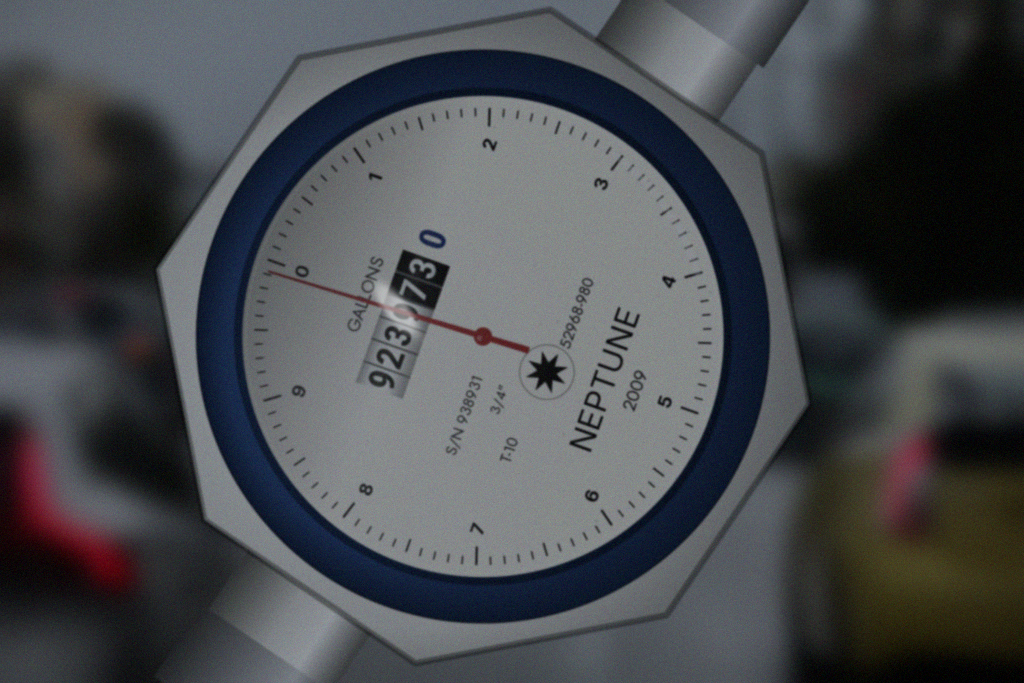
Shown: 9239729.9 gal
